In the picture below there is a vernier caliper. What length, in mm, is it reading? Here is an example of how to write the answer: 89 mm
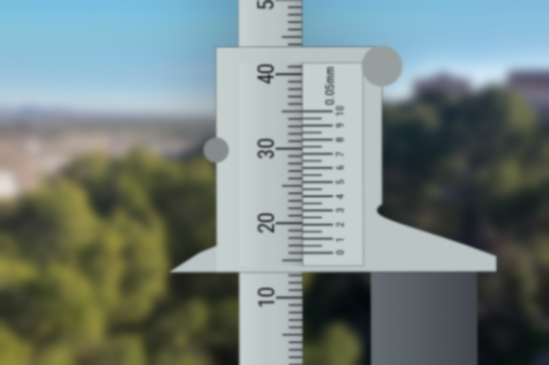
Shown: 16.0 mm
